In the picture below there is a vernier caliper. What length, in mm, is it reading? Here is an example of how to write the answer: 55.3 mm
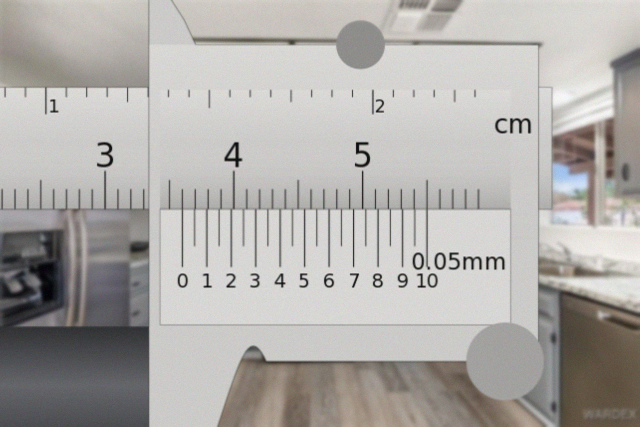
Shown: 36.0 mm
